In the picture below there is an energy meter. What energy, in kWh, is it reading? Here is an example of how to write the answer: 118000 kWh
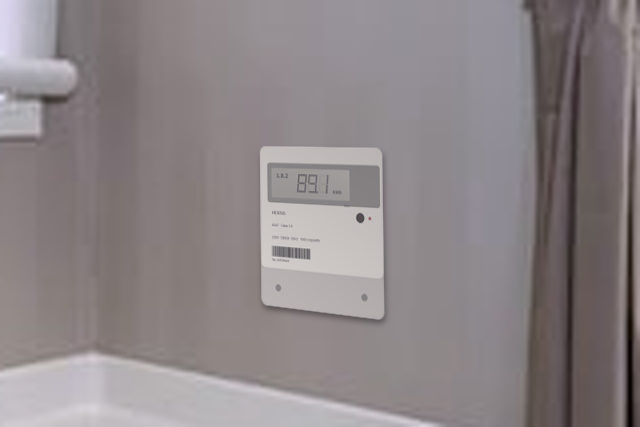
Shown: 89.1 kWh
